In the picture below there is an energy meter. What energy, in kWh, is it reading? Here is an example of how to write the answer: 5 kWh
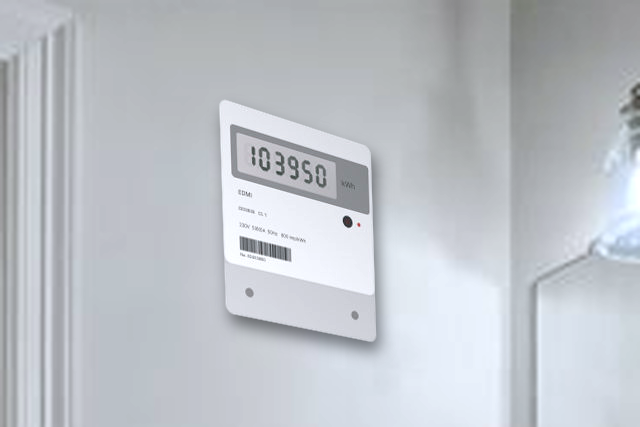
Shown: 103950 kWh
